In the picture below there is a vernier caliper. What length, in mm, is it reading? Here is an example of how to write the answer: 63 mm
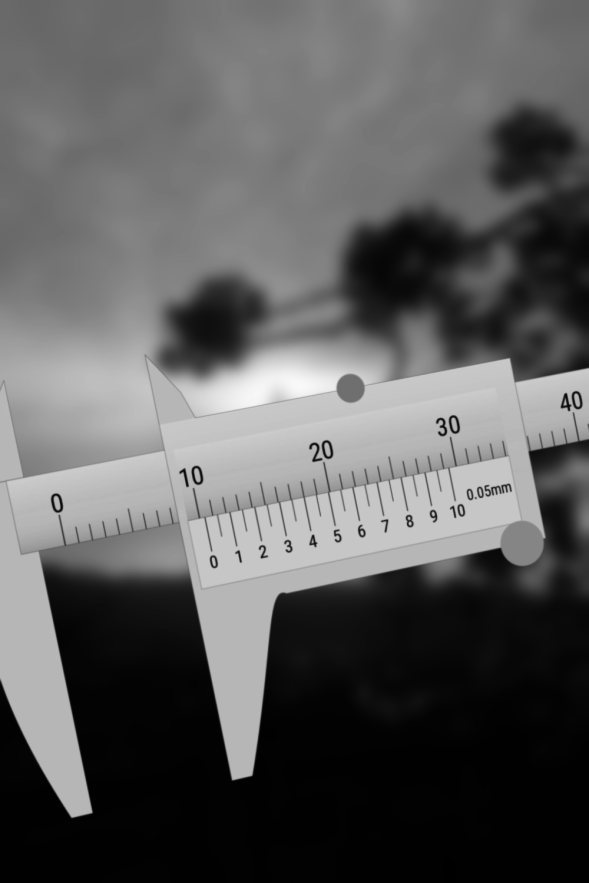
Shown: 10.4 mm
